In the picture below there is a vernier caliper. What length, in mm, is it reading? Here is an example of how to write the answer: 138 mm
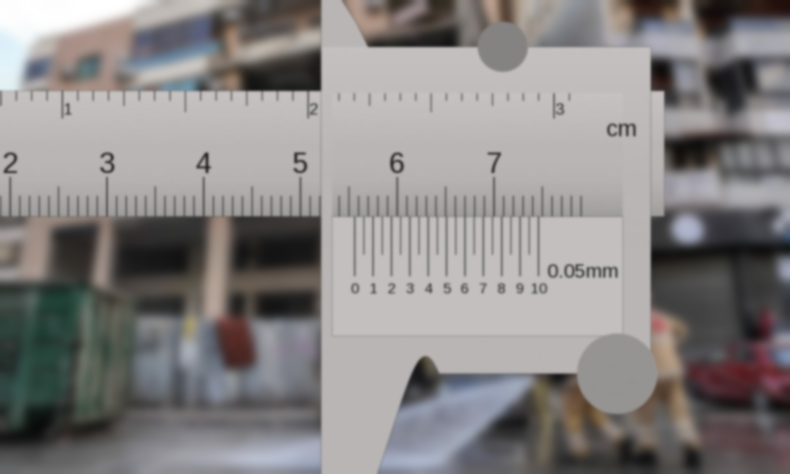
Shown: 55.6 mm
